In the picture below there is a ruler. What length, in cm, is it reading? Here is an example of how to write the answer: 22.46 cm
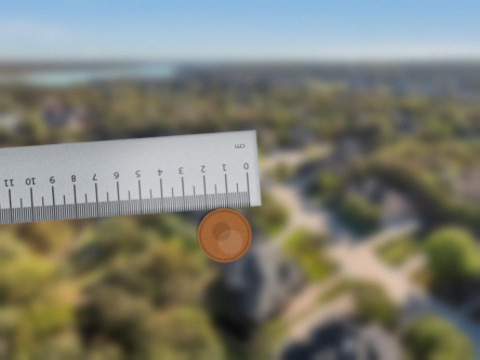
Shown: 2.5 cm
